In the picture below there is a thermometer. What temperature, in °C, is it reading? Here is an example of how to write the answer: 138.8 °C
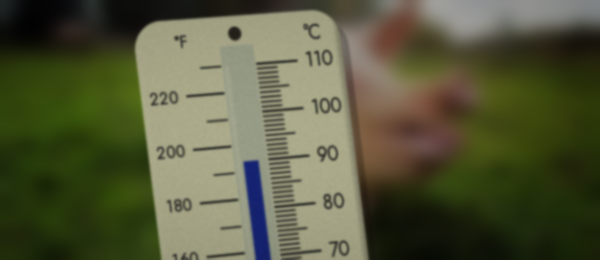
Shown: 90 °C
